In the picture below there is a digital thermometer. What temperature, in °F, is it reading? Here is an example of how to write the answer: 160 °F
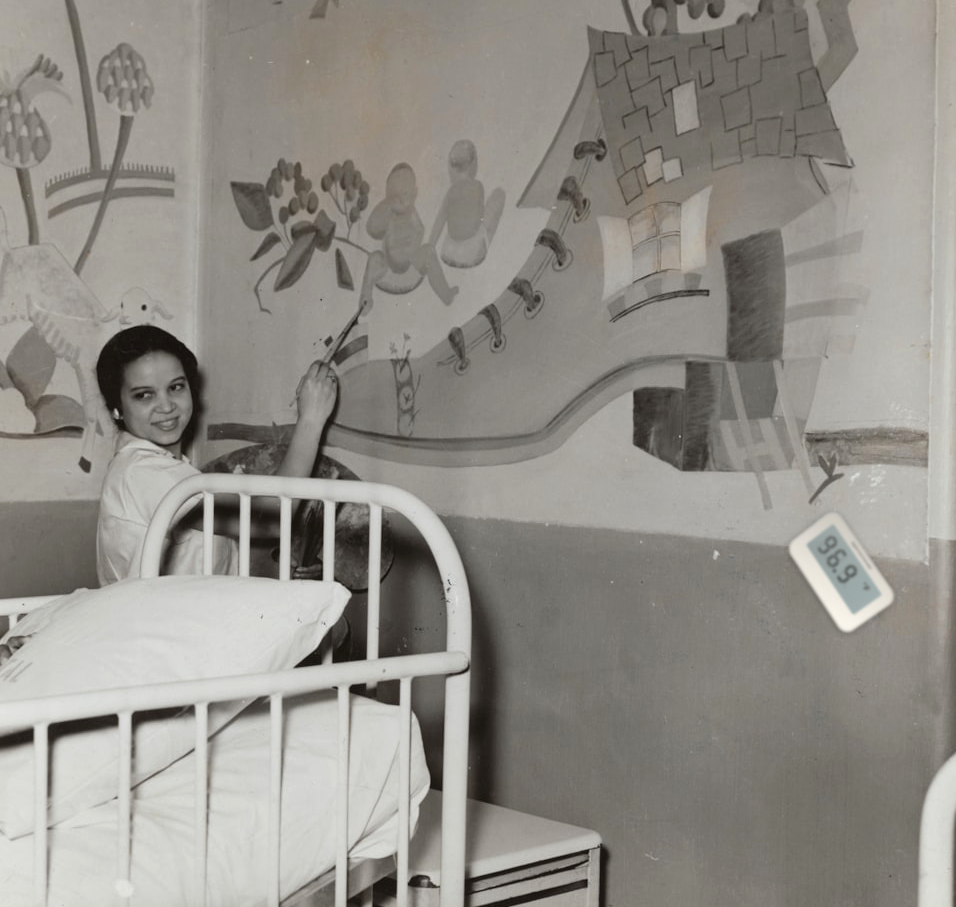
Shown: 96.9 °F
